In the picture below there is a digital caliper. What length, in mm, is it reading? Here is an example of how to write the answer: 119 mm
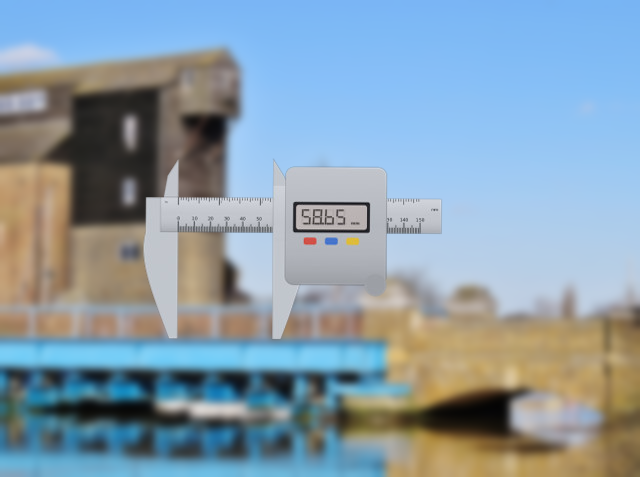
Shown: 58.65 mm
